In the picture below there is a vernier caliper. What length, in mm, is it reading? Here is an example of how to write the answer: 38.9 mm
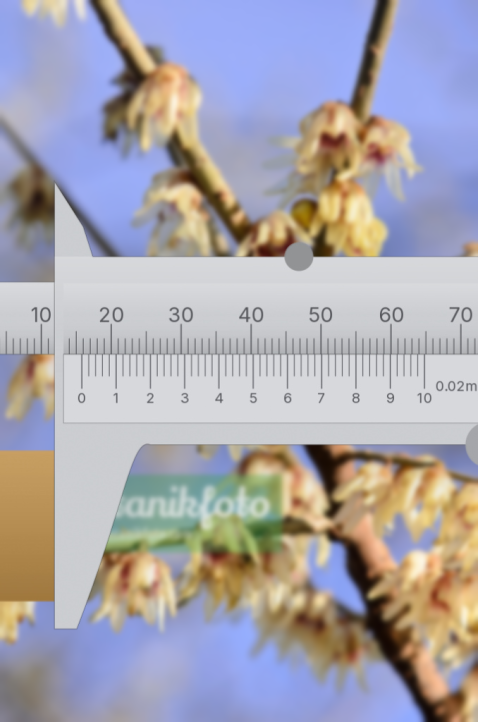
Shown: 15.8 mm
